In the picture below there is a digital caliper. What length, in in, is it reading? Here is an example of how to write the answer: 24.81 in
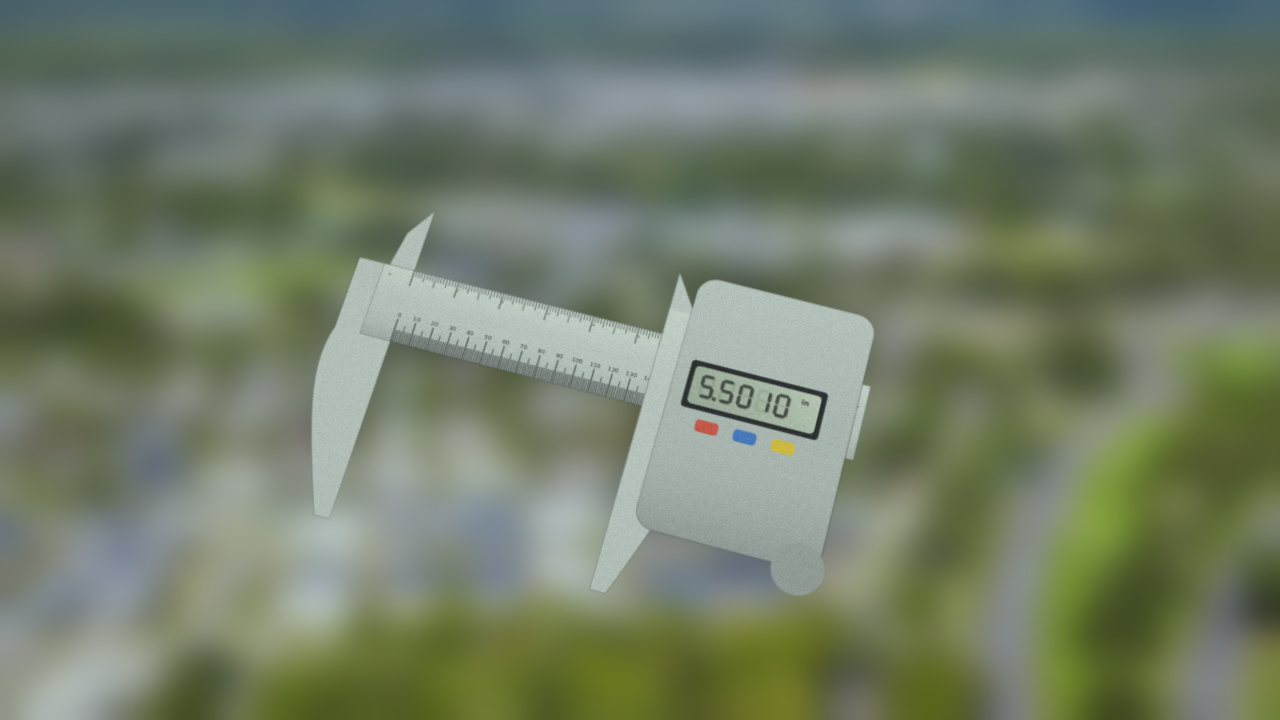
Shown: 5.5010 in
